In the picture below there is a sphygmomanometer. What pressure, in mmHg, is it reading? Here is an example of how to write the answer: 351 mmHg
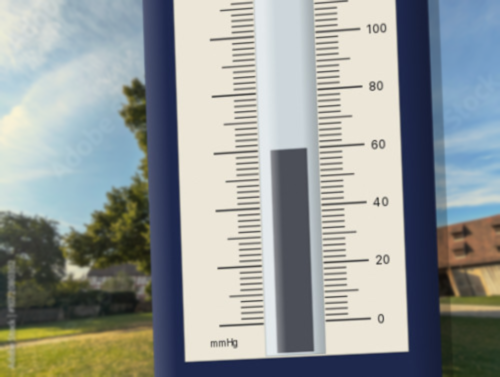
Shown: 60 mmHg
